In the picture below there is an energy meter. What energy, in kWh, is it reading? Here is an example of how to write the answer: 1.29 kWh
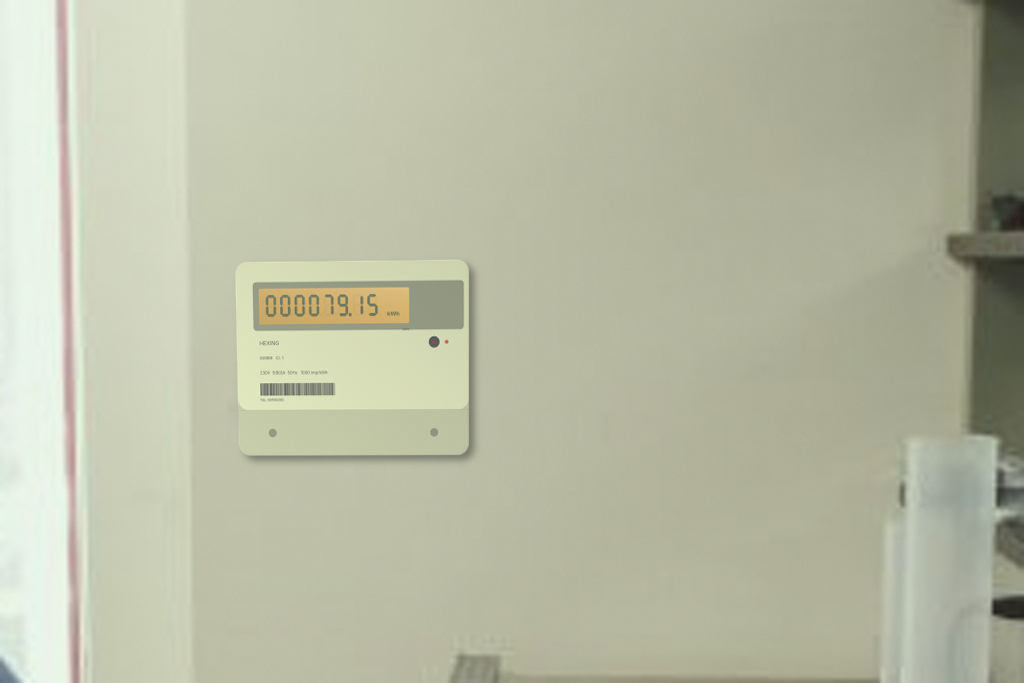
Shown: 79.15 kWh
